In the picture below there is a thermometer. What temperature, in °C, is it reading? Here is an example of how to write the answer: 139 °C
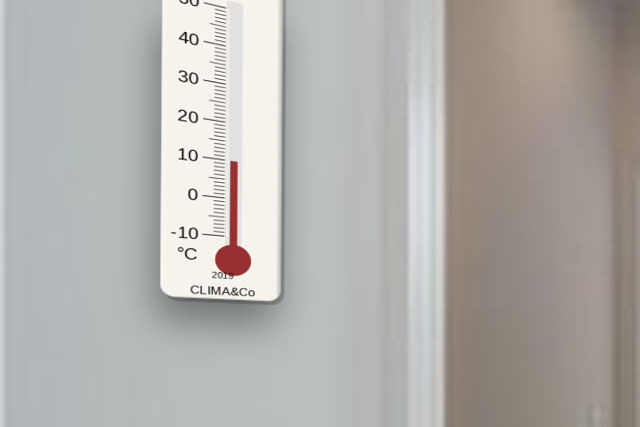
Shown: 10 °C
